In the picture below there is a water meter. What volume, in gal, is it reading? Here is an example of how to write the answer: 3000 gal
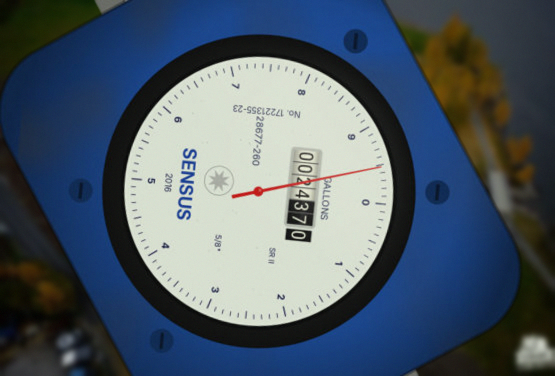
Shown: 24369.5 gal
